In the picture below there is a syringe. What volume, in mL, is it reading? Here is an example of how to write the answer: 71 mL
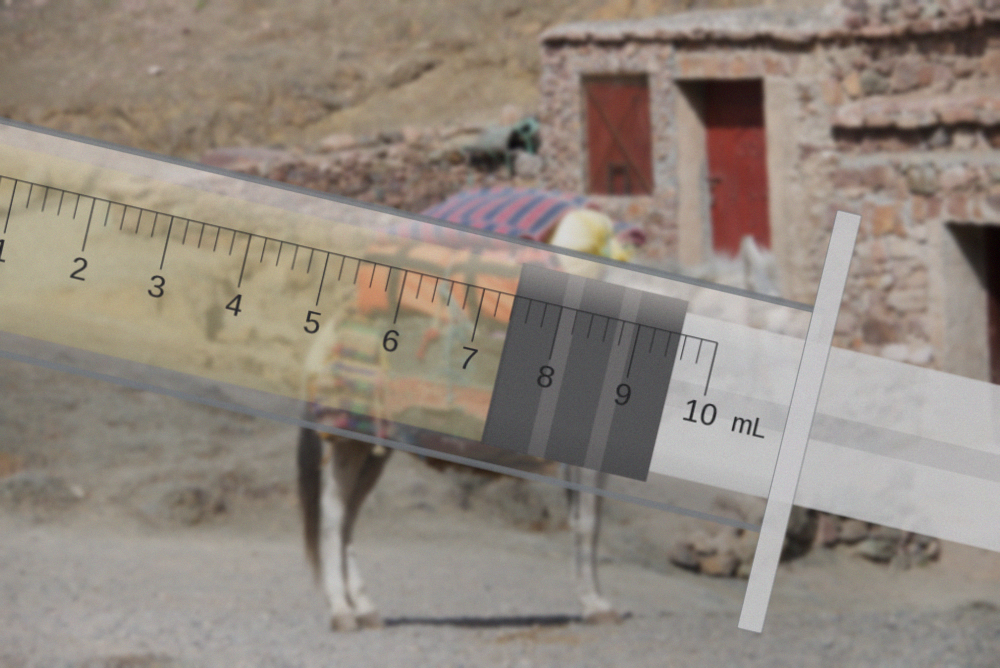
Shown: 7.4 mL
